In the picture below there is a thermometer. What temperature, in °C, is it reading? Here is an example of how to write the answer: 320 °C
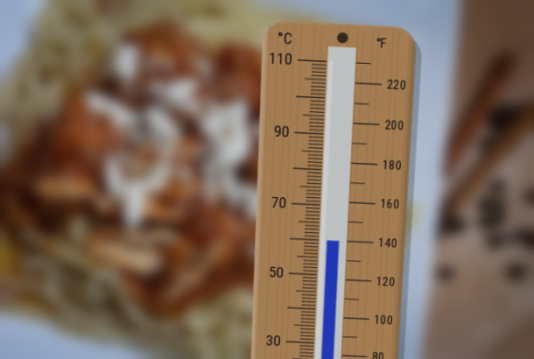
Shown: 60 °C
